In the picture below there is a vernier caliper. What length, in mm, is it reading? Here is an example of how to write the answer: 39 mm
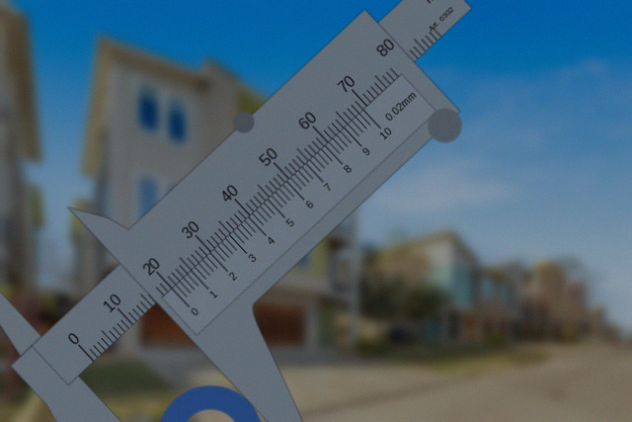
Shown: 20.0 mm
